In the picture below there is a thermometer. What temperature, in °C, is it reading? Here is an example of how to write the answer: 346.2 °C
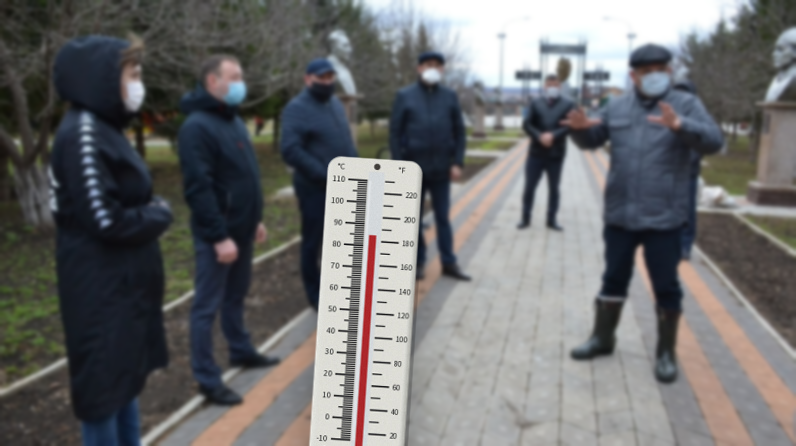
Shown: 85 °C
